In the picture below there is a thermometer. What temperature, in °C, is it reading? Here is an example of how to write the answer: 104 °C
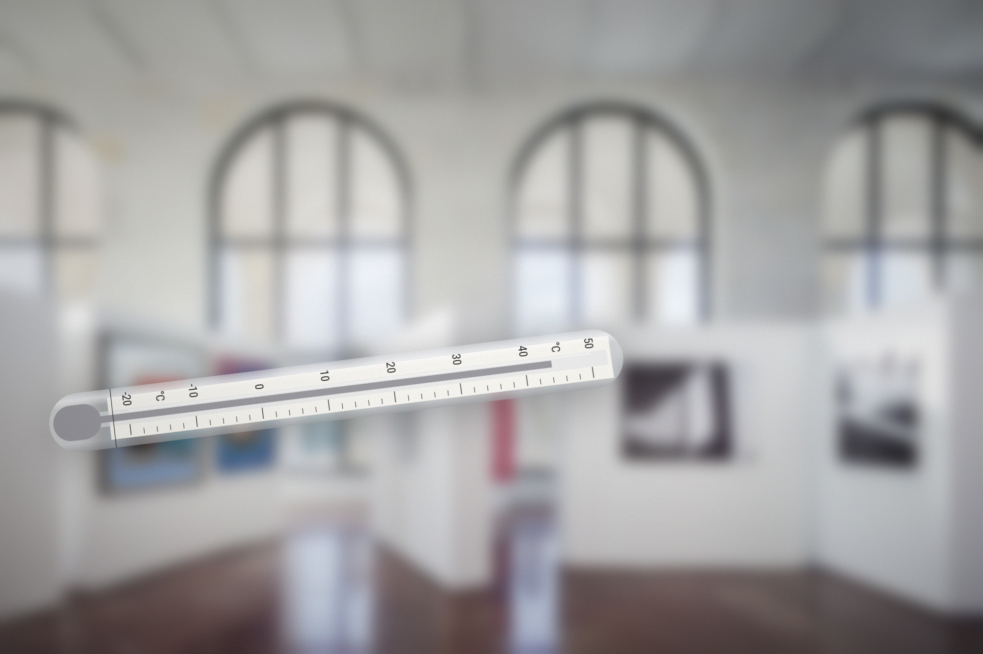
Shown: 44 °C
